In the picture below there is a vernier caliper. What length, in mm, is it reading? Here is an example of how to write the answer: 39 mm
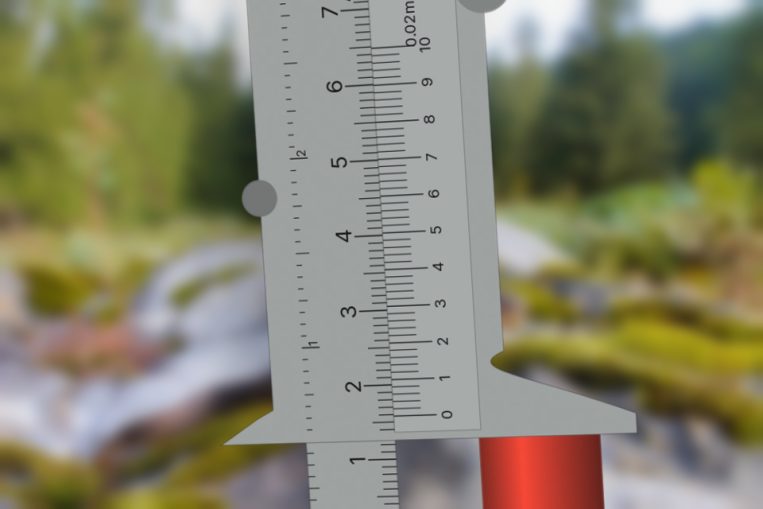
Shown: 15.8 mm
